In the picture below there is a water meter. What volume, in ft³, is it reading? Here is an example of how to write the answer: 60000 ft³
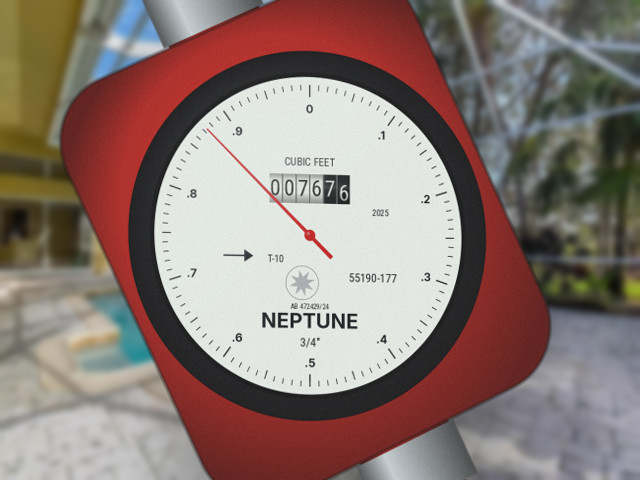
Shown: 7675.87 ft³
